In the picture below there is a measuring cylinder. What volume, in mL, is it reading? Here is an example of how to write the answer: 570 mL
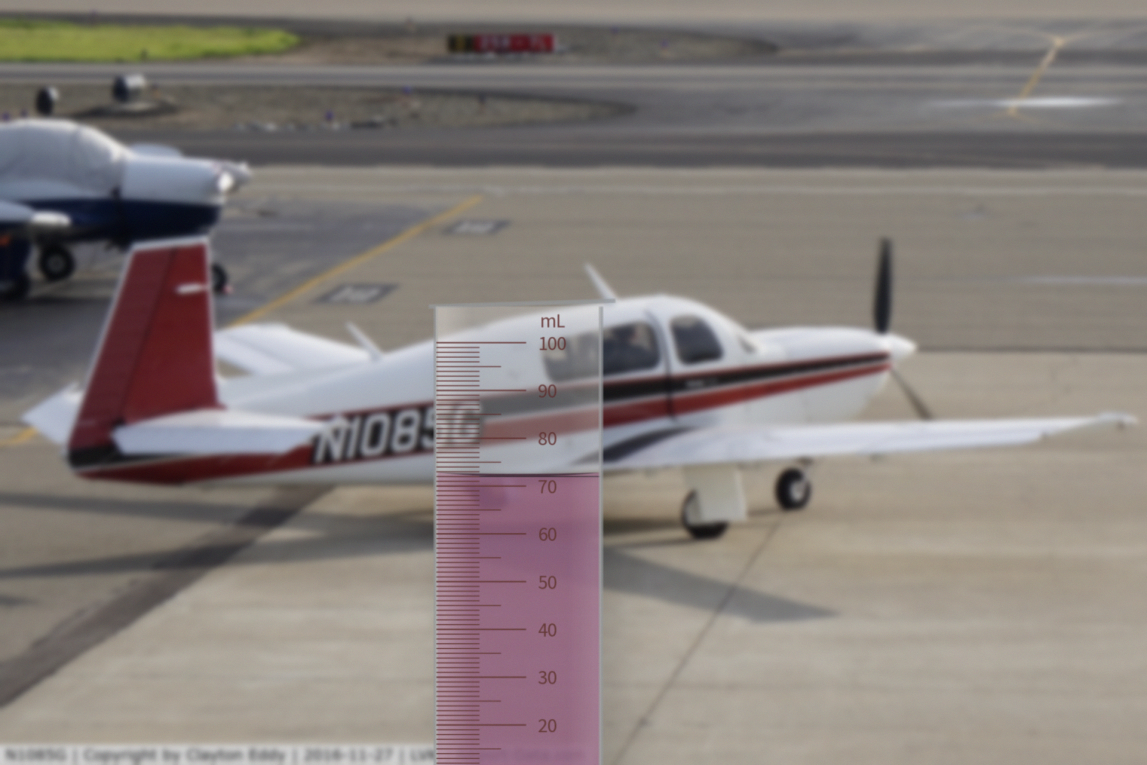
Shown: 72 mL
